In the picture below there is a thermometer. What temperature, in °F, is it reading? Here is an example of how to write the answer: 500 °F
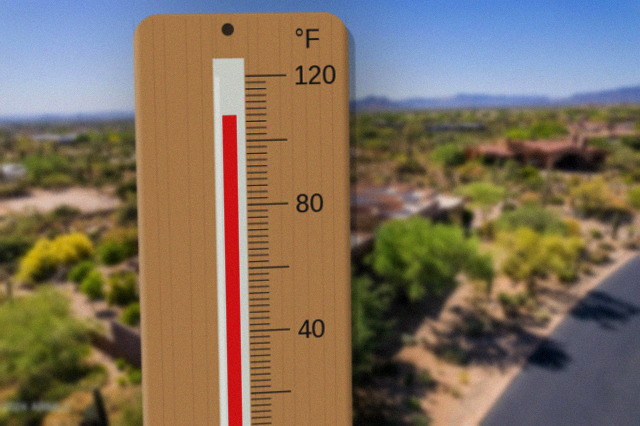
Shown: 108 °F
